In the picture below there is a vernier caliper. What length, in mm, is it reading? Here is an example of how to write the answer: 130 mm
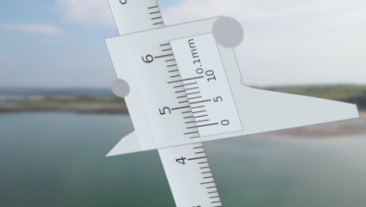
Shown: 46.0 mm
